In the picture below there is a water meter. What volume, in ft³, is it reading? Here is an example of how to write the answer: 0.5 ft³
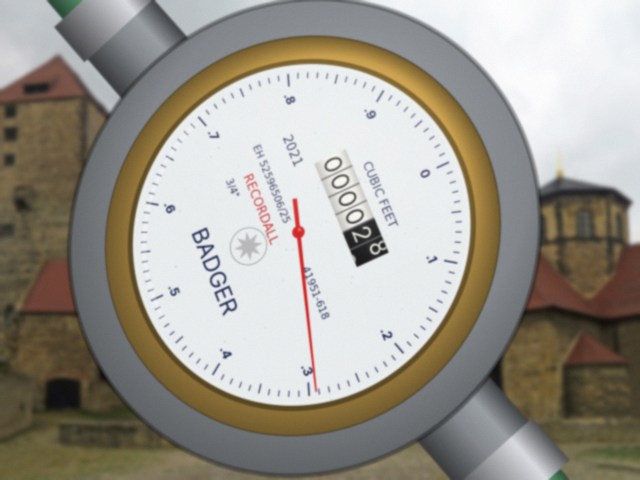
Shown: 28.29 ft³
